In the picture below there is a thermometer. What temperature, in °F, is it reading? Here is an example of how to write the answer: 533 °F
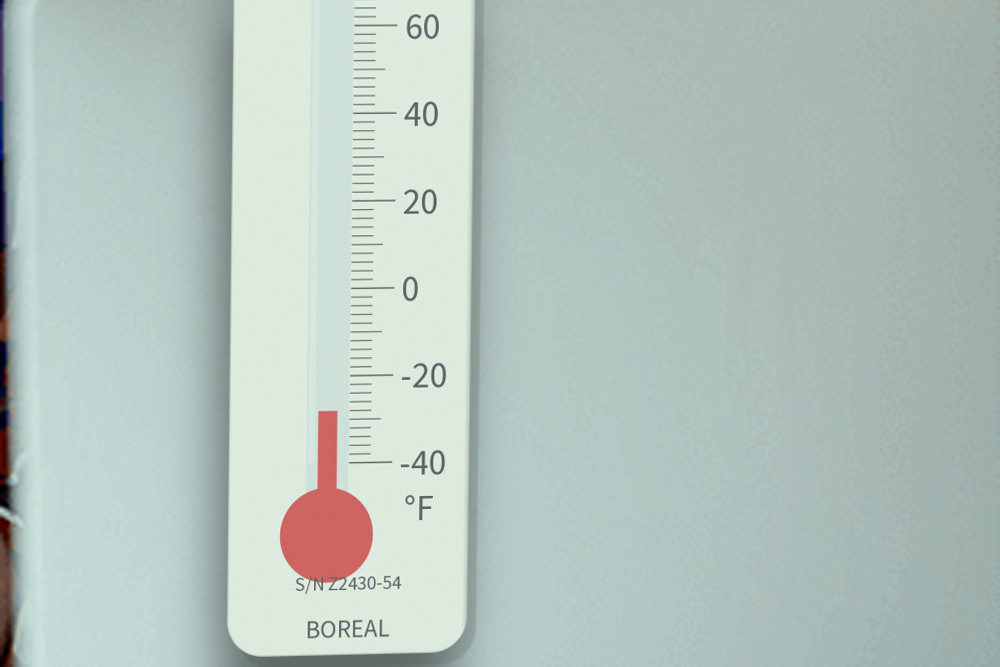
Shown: -28 °F
